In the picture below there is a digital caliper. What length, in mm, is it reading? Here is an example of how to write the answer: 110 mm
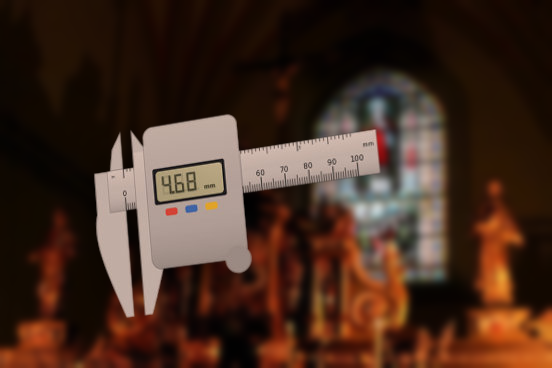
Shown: 4.68 mm
